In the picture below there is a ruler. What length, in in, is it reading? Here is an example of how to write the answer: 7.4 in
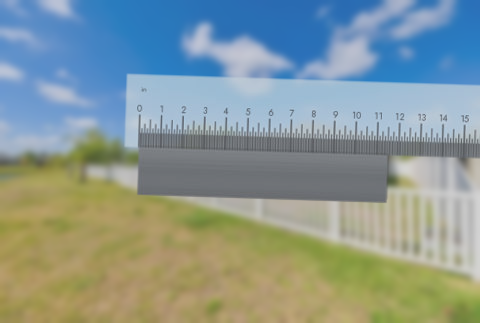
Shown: 11.5 in
